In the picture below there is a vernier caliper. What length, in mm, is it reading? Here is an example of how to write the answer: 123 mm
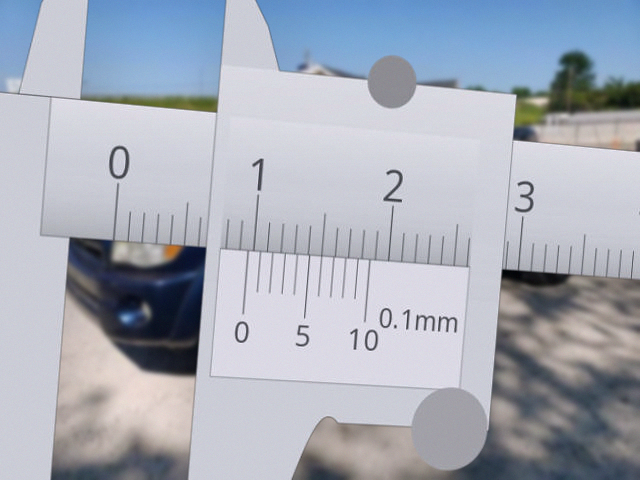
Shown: 9.6 mm
